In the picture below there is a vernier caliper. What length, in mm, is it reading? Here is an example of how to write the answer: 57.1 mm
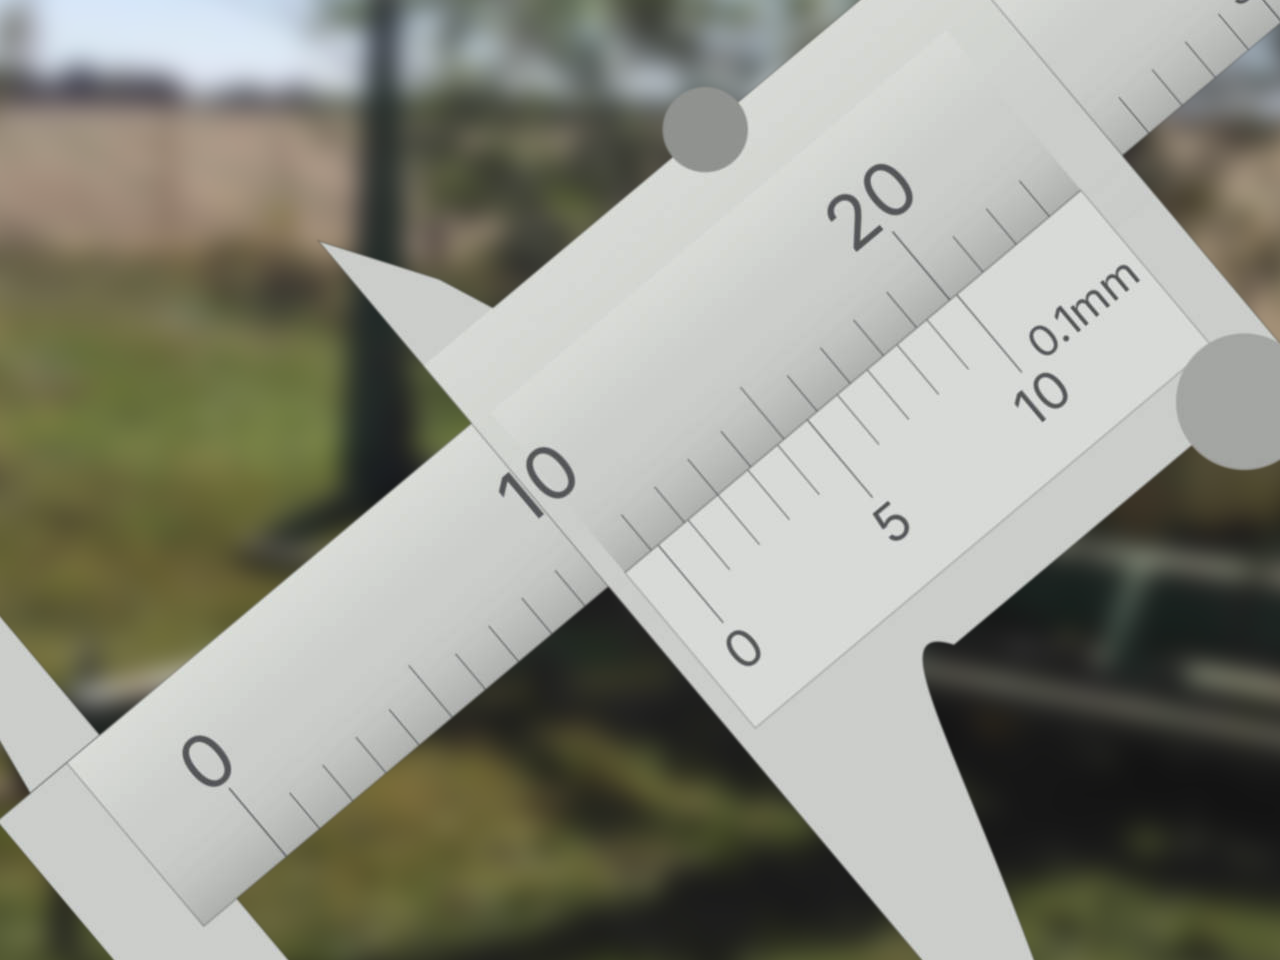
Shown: 11.2 mm
